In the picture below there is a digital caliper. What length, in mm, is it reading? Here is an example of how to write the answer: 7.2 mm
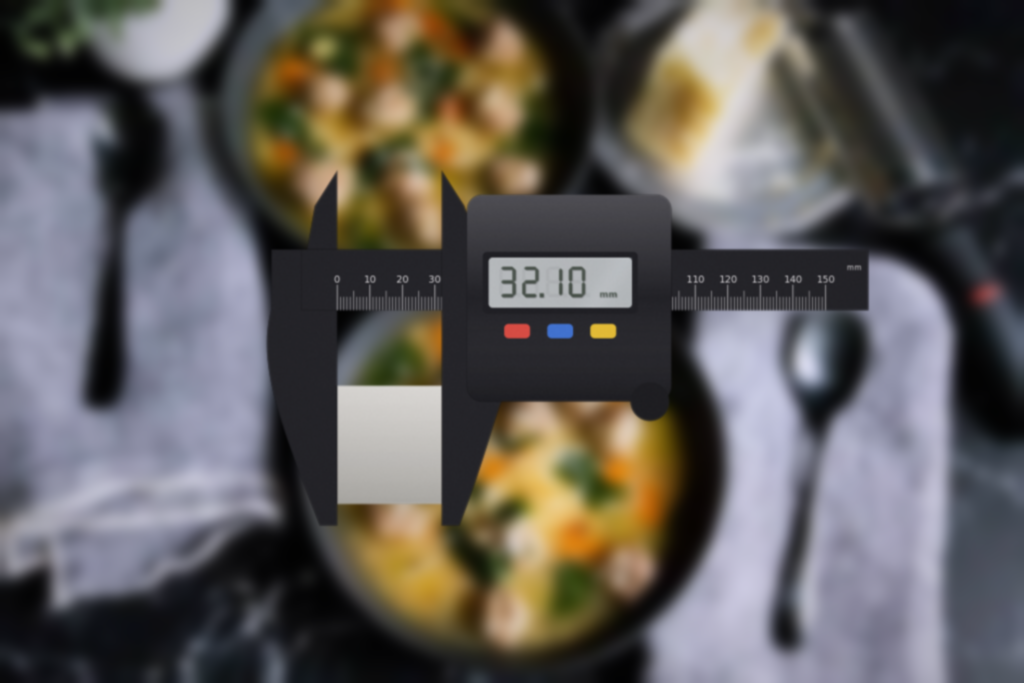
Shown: 32.10 mm
